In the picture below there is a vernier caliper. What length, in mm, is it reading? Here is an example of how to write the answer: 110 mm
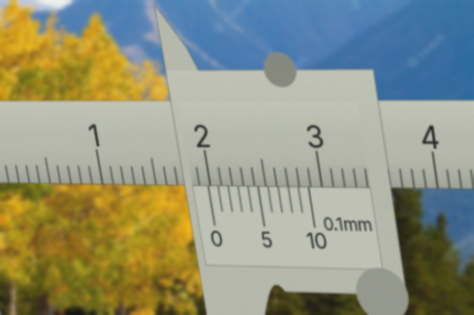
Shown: 19.8 mm
